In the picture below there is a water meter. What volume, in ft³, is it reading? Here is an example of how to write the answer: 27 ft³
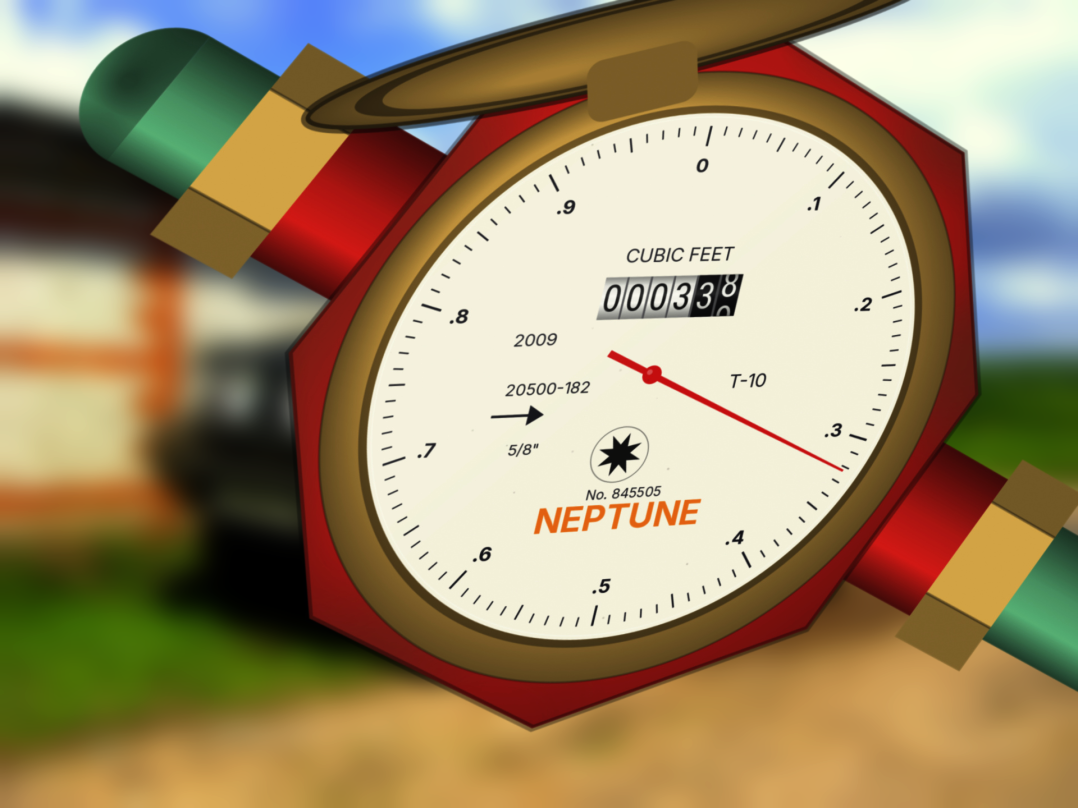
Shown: 338.32 ft³
